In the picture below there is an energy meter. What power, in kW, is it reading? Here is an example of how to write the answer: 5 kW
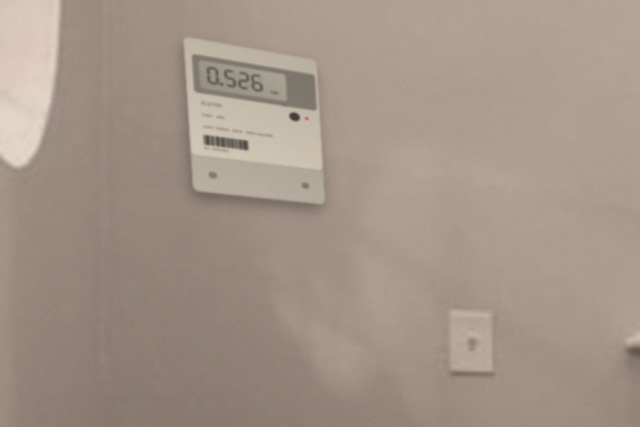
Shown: 0.526 kW
